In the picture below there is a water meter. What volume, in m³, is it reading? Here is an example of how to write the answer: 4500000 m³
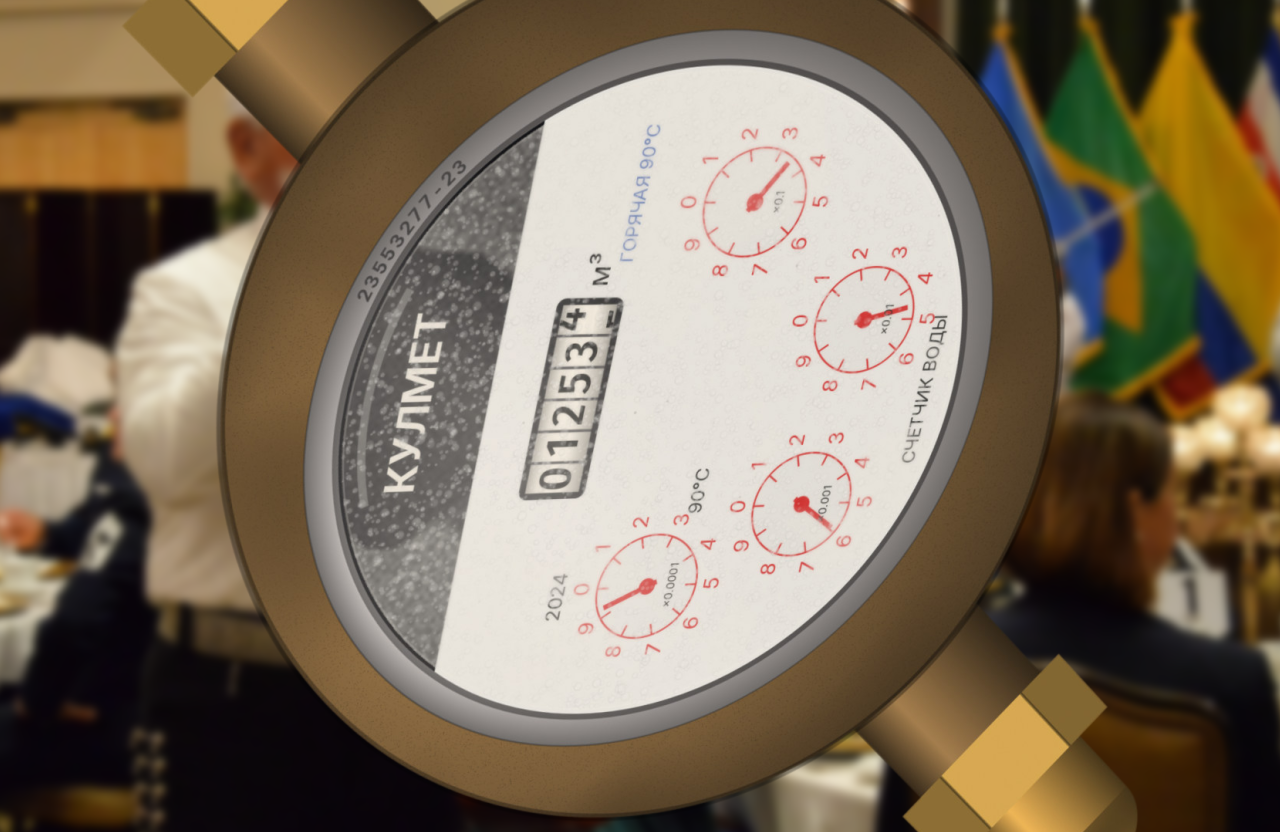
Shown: 12534.3459 m³
